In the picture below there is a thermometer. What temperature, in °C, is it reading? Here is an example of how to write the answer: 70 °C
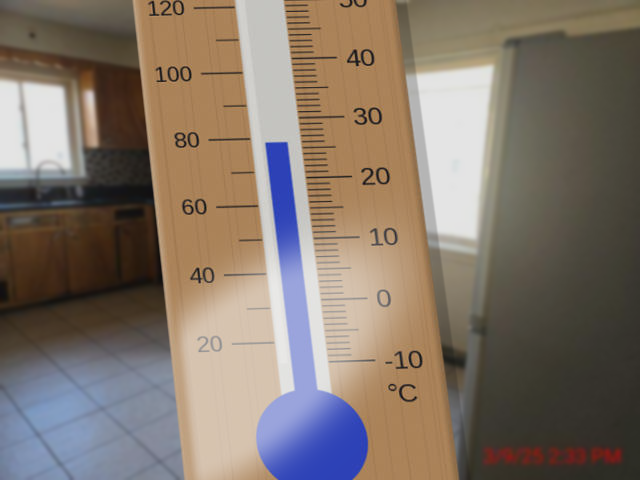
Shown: 26 °C
